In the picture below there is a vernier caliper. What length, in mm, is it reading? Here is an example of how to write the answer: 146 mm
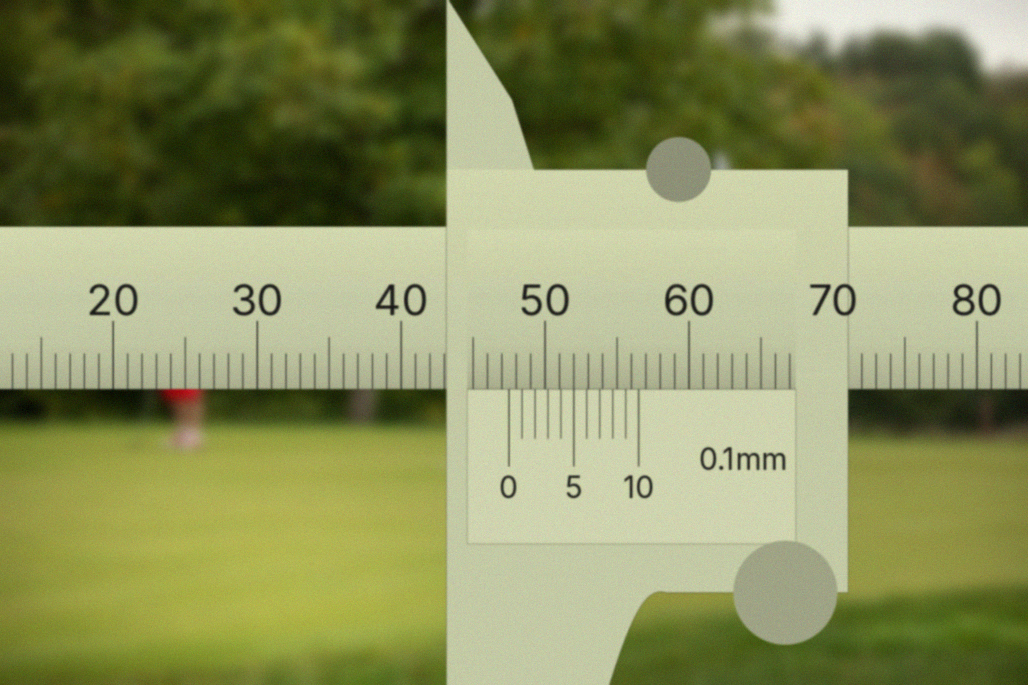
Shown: 47.5 mm
